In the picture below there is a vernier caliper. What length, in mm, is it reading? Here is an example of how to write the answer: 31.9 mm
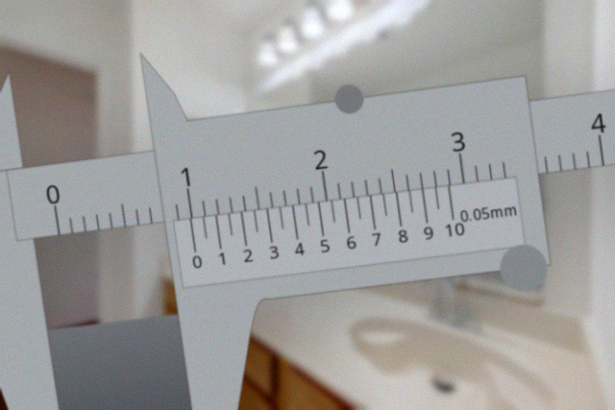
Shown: 9.9 mm
